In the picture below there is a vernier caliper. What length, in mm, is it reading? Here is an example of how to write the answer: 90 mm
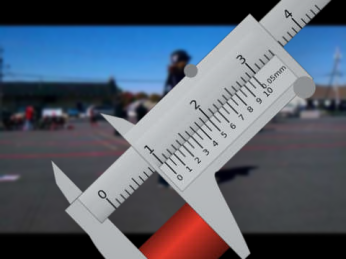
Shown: 10.4 mm
